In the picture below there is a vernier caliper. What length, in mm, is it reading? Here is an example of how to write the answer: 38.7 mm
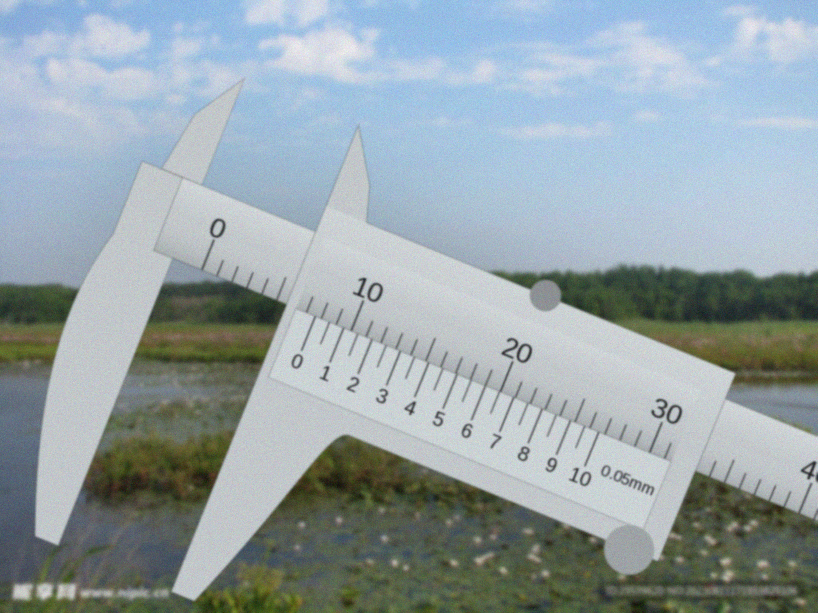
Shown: 7.6 mm
